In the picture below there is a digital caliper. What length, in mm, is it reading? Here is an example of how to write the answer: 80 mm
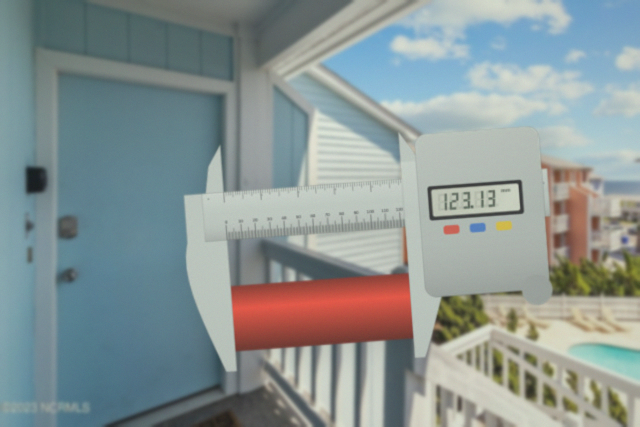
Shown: 123.13 mm
